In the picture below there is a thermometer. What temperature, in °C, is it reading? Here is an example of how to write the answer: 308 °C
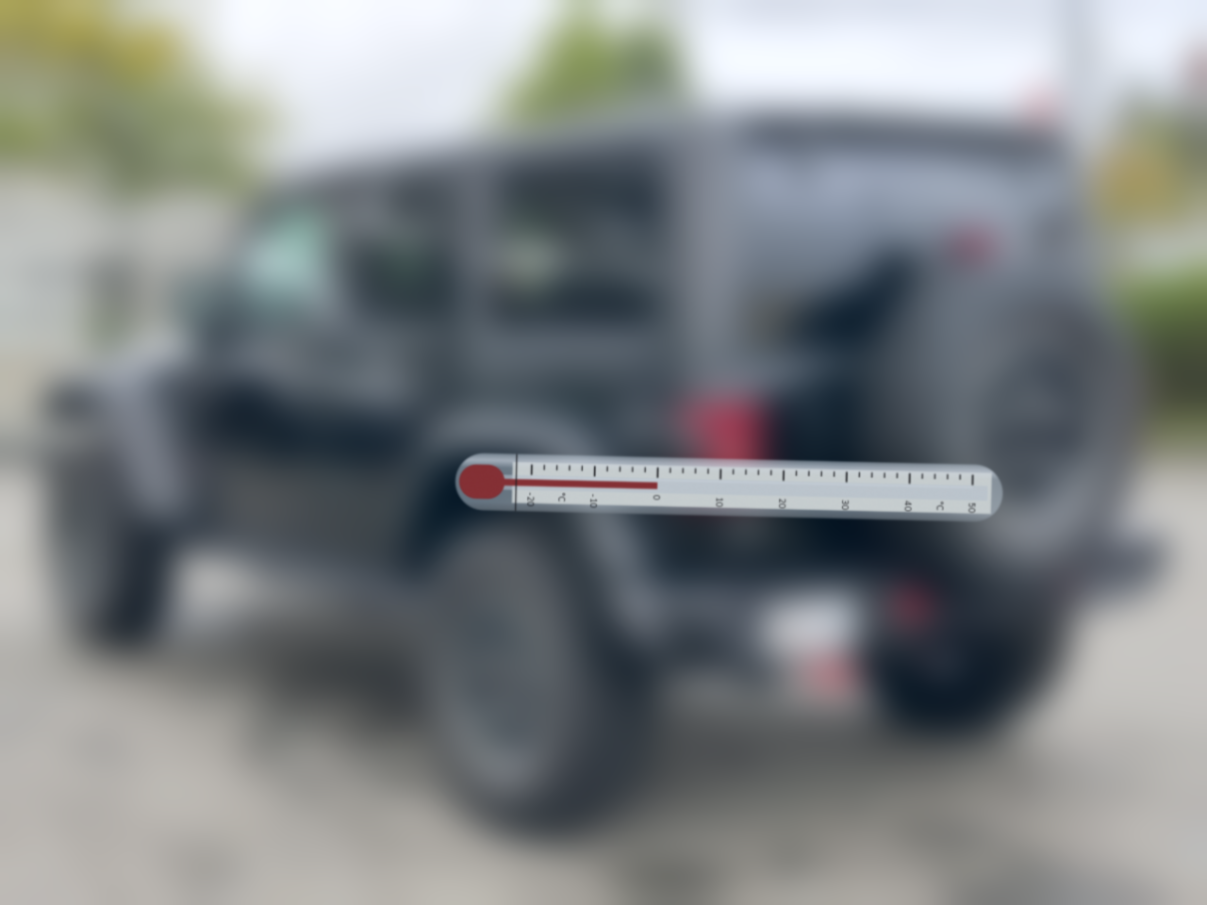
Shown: 0 °C
